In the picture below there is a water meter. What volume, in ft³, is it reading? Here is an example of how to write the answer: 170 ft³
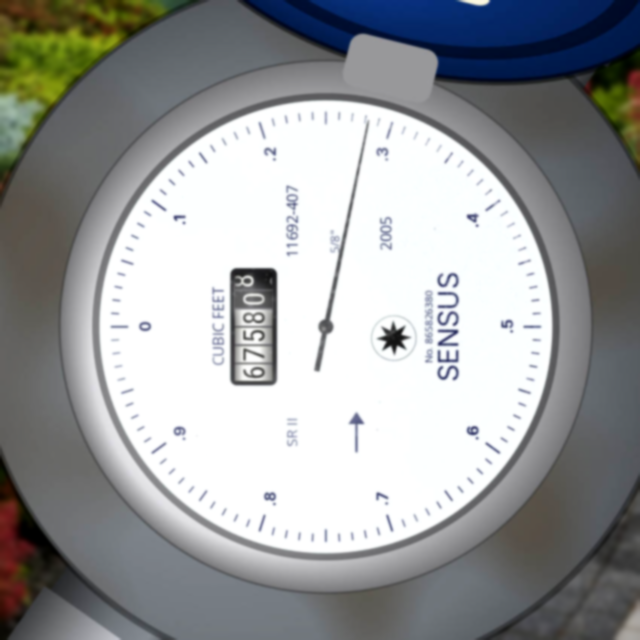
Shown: 675808.28 ft³
